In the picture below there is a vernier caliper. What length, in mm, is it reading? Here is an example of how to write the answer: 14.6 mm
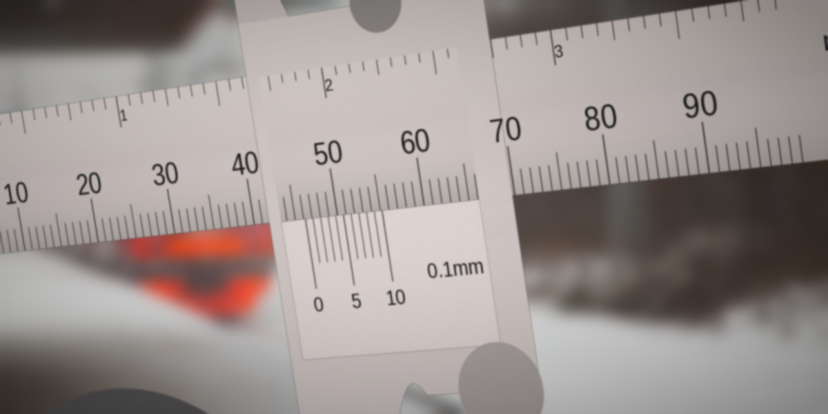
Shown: 46.2 mm
